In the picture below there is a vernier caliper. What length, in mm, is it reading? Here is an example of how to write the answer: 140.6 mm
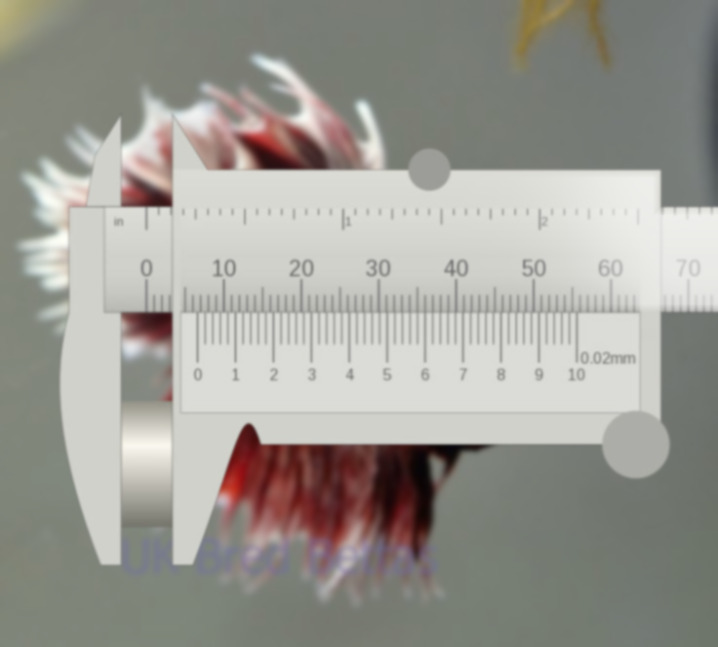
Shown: 6.6 mm
